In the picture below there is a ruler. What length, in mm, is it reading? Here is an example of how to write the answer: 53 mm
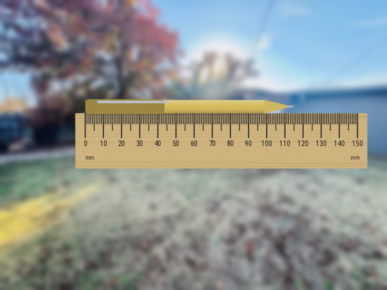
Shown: 115 mm
